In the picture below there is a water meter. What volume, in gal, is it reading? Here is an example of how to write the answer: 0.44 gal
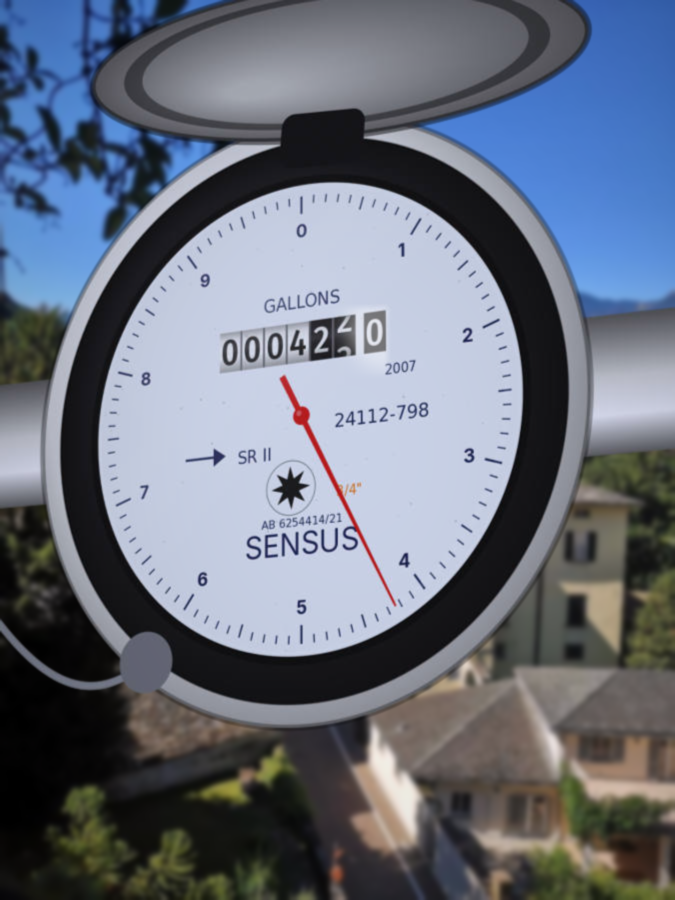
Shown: 4224.2 gal
